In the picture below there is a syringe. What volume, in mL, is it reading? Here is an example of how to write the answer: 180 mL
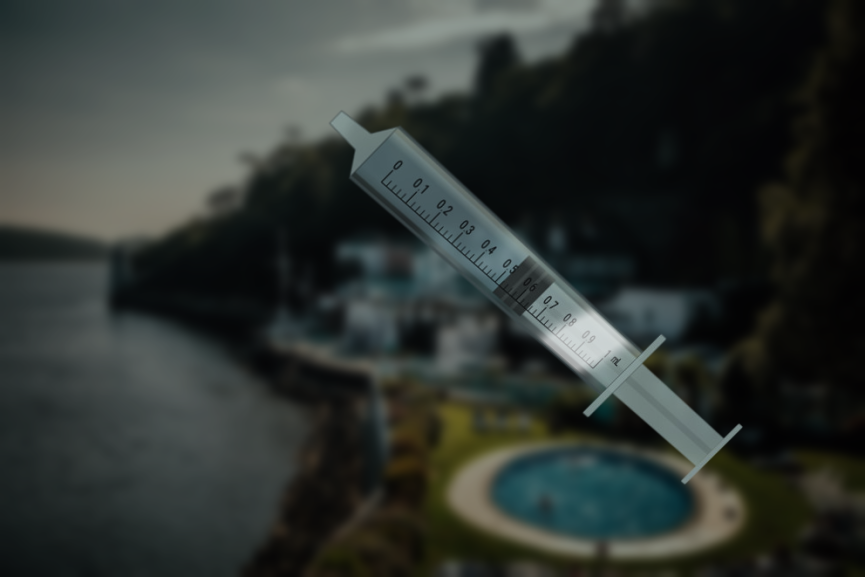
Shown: 0.52 mL
